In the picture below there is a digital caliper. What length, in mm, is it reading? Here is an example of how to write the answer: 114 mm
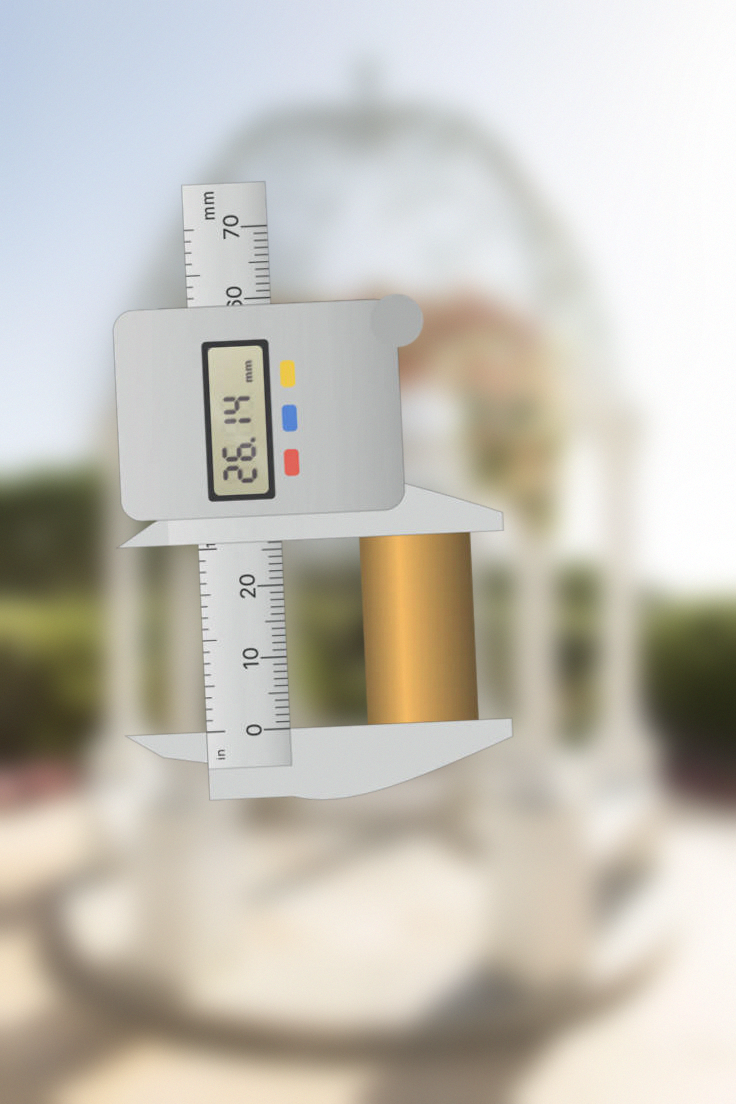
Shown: 26.14 mm
